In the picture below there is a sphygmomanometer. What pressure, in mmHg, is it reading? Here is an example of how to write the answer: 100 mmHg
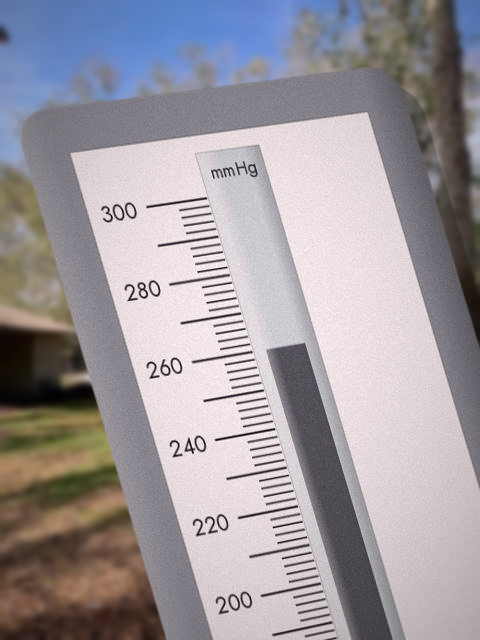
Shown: 260 mmHg
